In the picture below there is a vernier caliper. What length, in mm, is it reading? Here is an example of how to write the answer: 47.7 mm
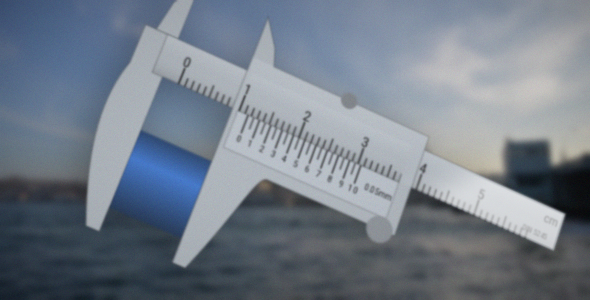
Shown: 11.5 mm
